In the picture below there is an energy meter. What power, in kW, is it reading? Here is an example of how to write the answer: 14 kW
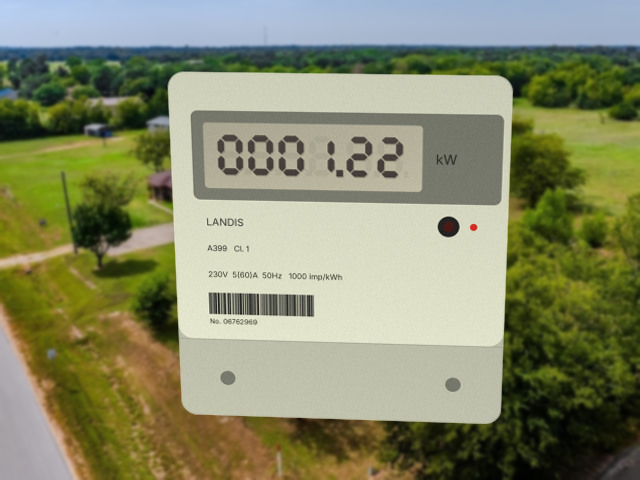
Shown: 1.22 kW
